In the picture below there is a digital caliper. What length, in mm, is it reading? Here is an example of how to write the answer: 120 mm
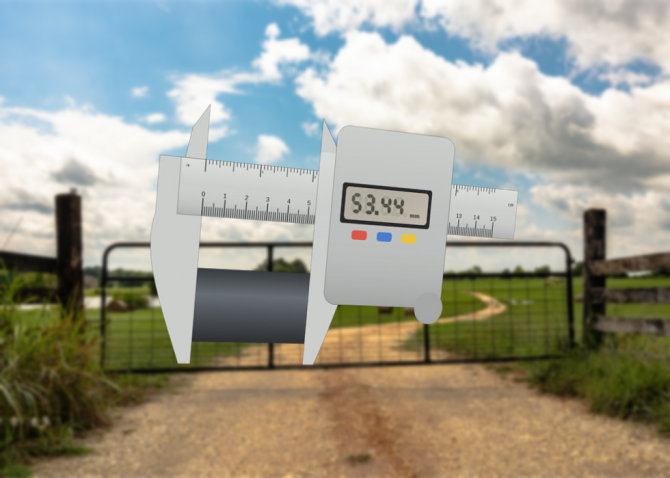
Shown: 53.44 mm
